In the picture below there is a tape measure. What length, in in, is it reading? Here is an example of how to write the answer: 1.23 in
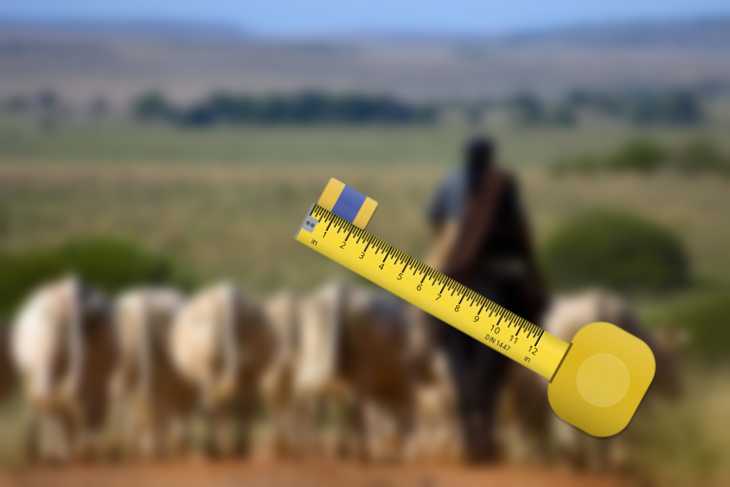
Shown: 2.5 in
